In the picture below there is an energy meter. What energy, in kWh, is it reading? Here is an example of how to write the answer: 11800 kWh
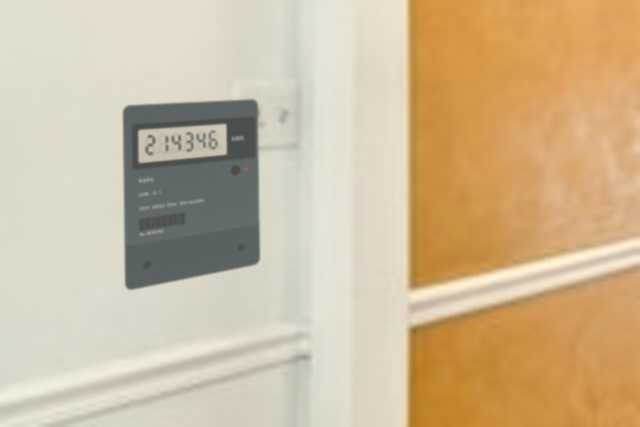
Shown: 214346 kWh
